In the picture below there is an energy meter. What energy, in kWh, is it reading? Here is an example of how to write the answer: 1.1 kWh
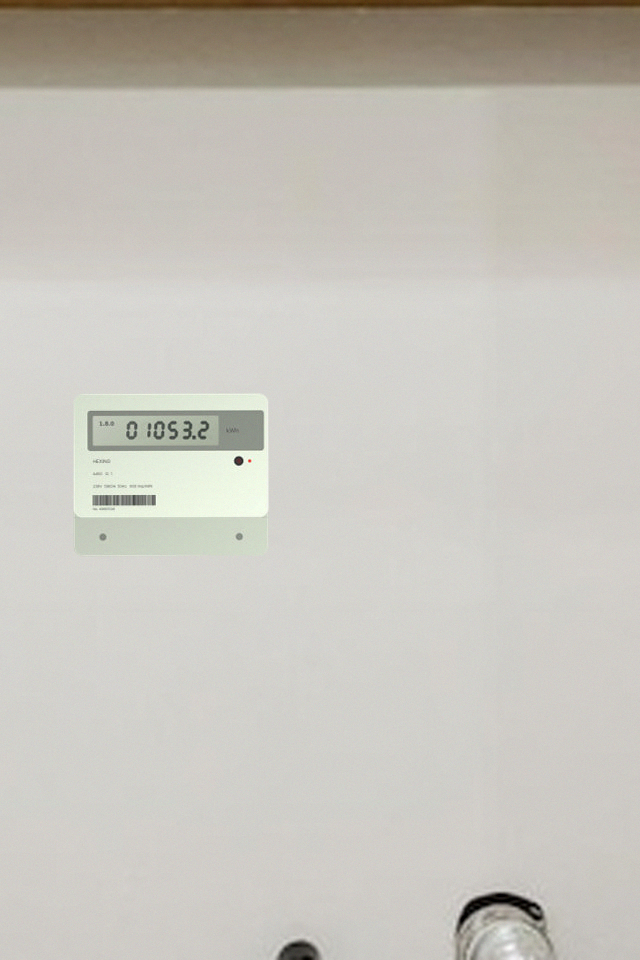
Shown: 1053.2 kWh
